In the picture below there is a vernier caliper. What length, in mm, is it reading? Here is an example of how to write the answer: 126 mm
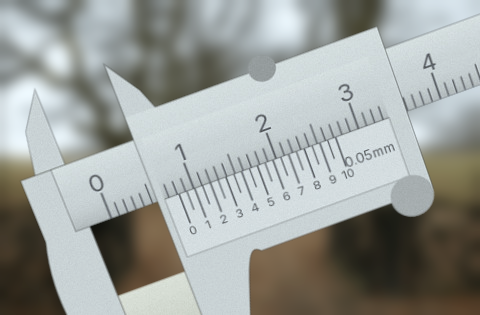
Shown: 8.2 mm
